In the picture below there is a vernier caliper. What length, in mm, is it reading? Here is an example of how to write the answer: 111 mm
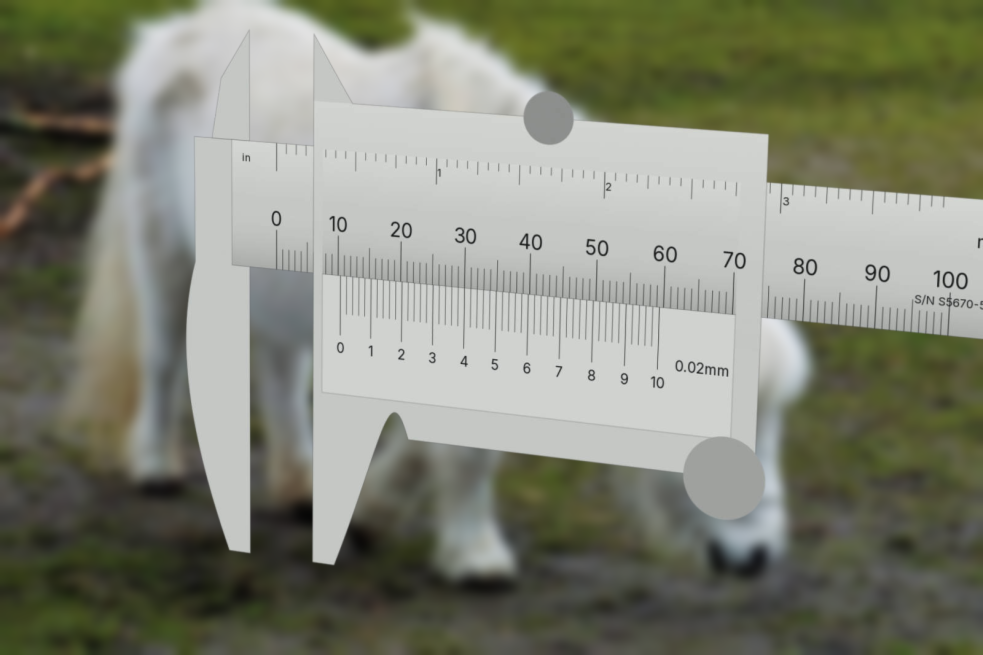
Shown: 10.4 mm
